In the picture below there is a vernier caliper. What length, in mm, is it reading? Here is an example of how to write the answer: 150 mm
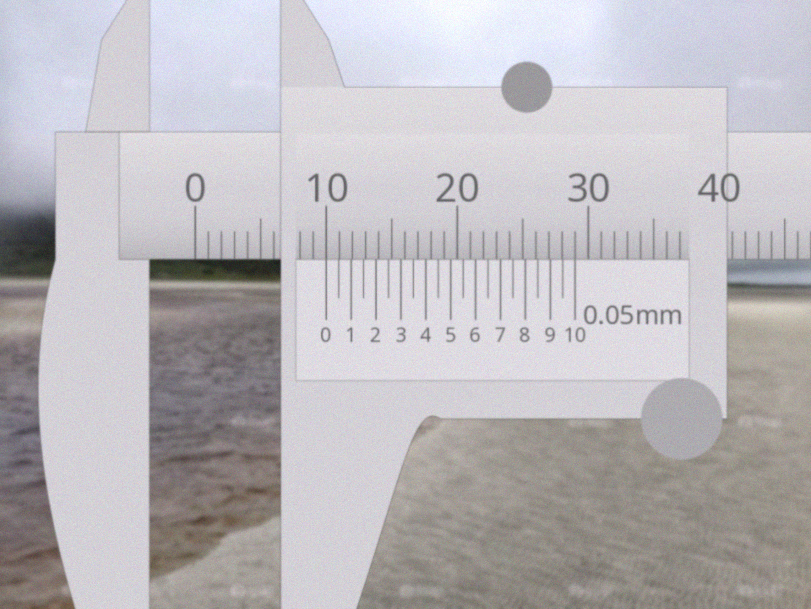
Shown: 10.0 mm
